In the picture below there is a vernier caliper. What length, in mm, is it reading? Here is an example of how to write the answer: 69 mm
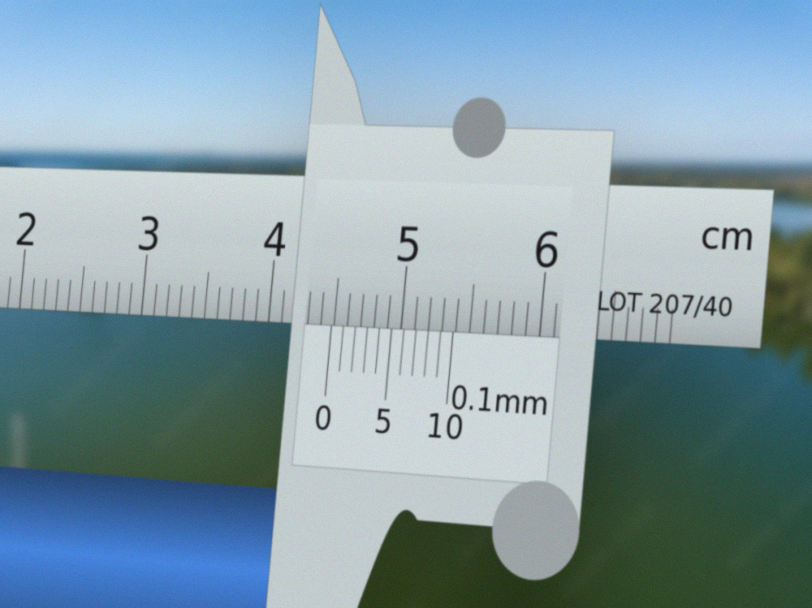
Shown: 44.8 mm
